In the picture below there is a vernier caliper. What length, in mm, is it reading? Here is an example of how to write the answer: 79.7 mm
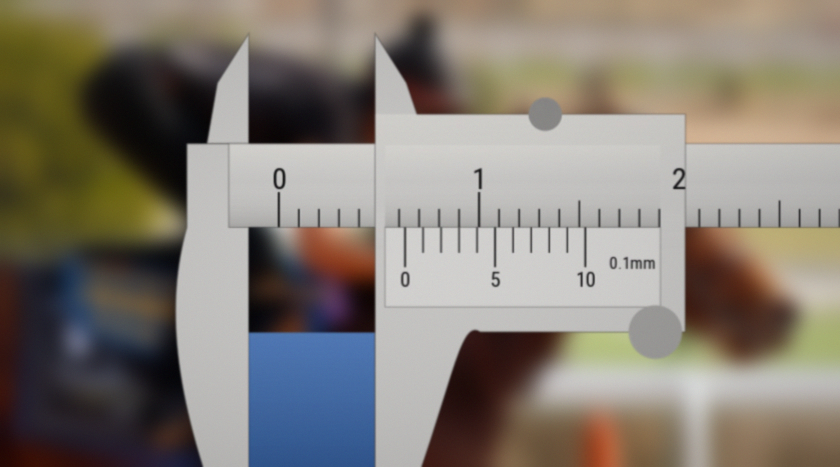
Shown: 6.3 mm
